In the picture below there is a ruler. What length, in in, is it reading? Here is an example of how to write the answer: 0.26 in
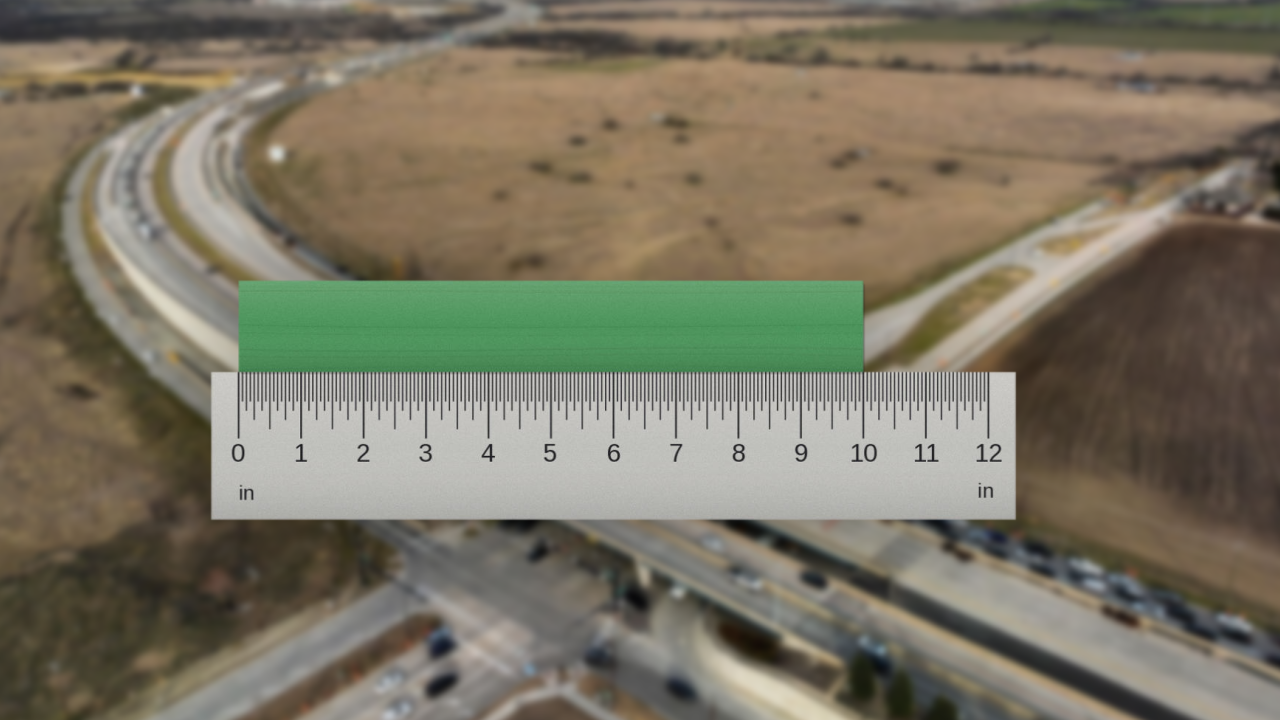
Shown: 10 in
